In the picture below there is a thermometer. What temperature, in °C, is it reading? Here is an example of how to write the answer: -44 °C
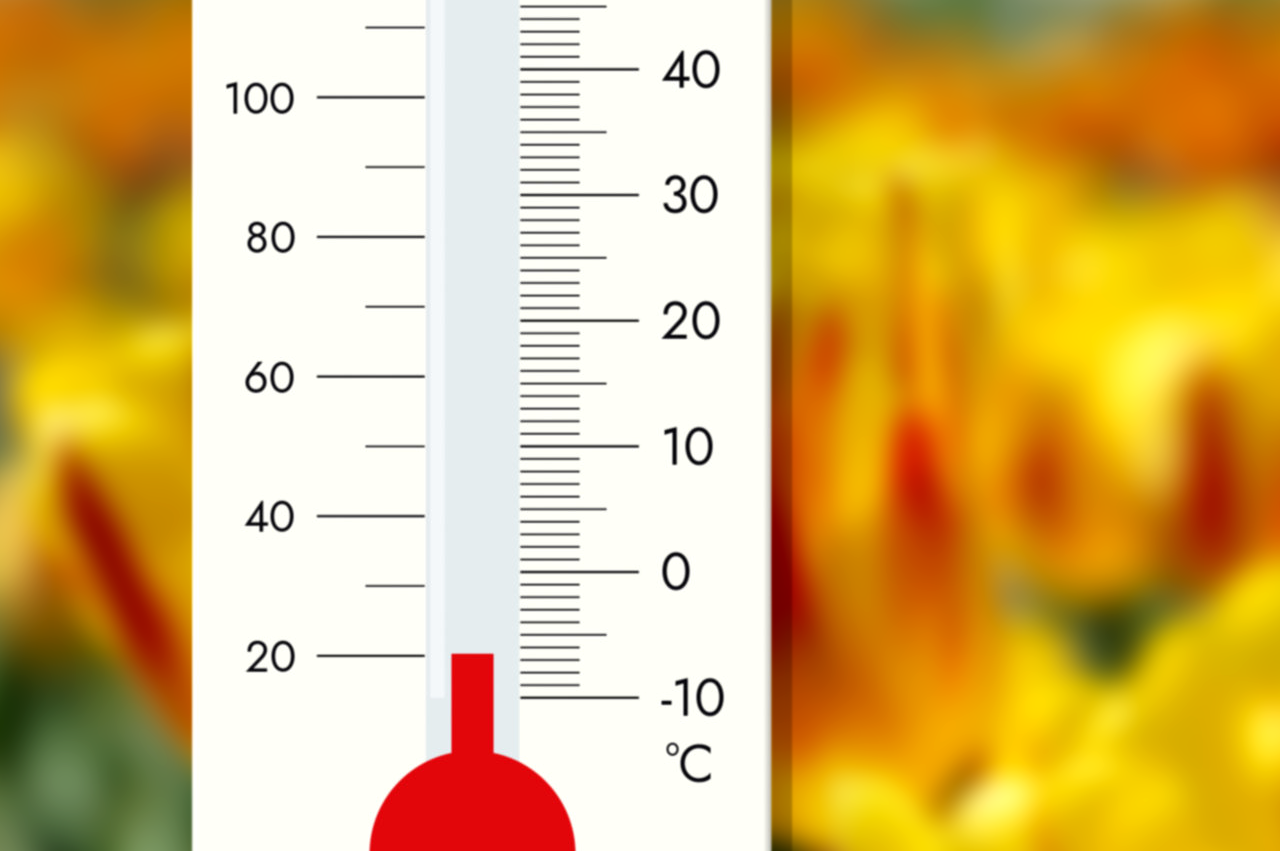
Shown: -6.5 °C
